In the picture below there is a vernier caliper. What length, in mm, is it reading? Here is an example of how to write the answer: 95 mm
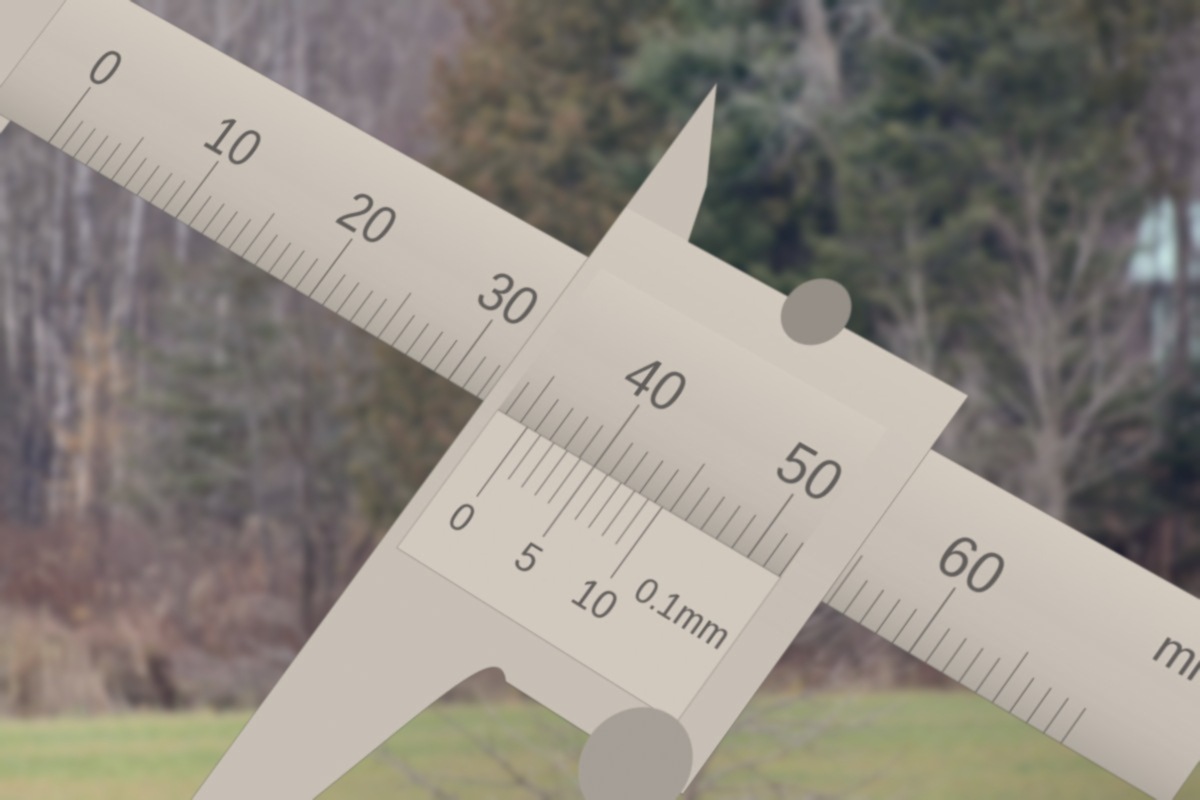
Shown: 35.5 mm
